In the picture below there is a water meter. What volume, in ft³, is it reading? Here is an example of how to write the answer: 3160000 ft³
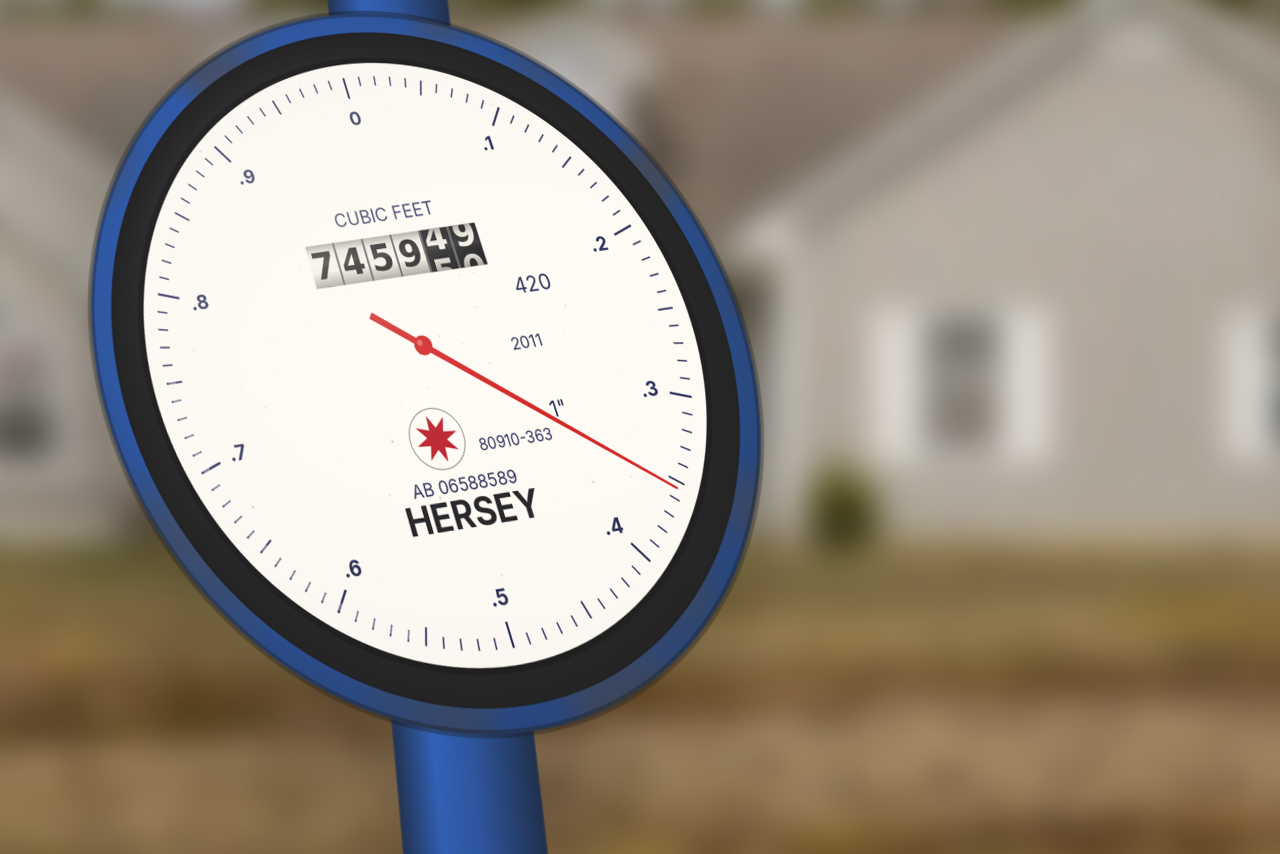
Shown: 745949.35 ft³
